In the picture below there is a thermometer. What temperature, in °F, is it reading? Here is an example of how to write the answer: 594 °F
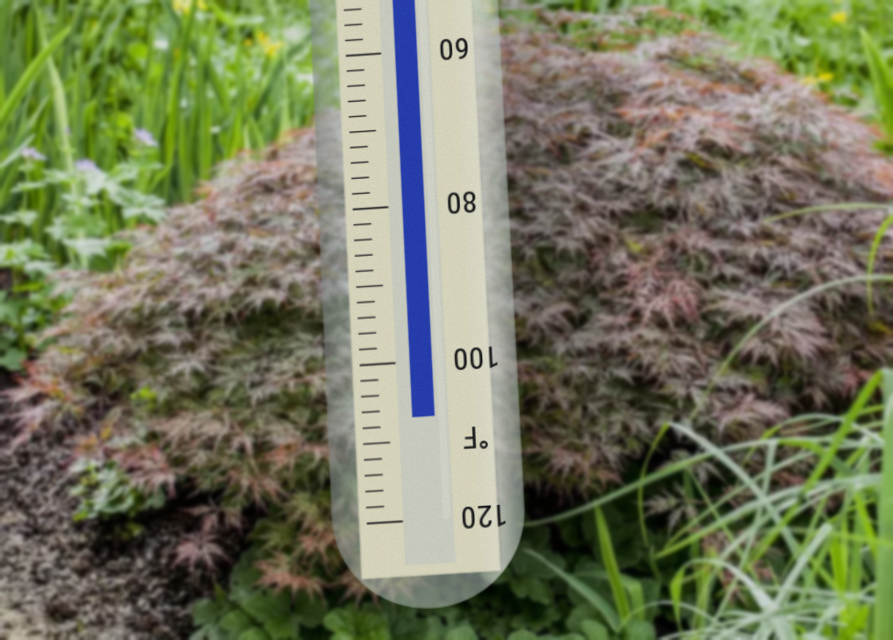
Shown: 107 °F
